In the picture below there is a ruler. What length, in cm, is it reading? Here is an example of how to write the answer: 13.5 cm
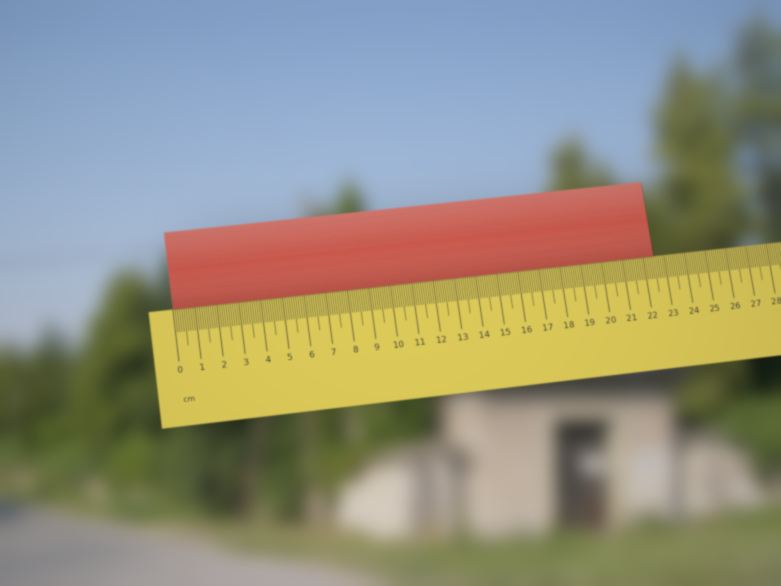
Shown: 22.5 cm
